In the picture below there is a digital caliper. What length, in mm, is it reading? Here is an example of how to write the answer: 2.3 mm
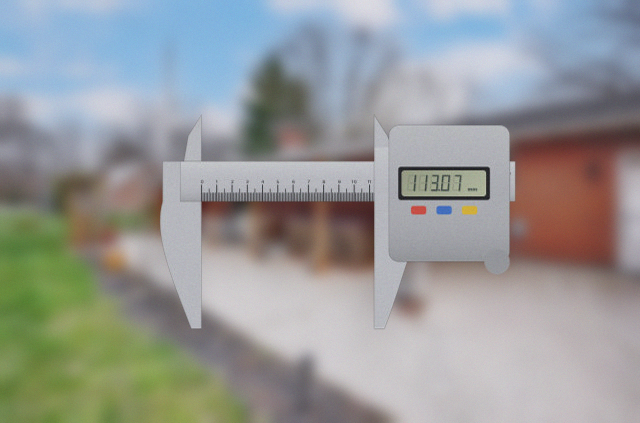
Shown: 113.07 mm
